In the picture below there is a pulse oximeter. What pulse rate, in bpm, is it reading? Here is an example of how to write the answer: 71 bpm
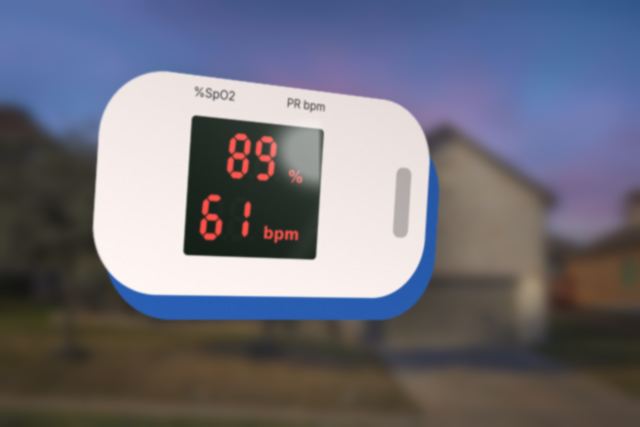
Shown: 61 bpm
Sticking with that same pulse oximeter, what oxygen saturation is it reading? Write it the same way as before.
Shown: 89 %
